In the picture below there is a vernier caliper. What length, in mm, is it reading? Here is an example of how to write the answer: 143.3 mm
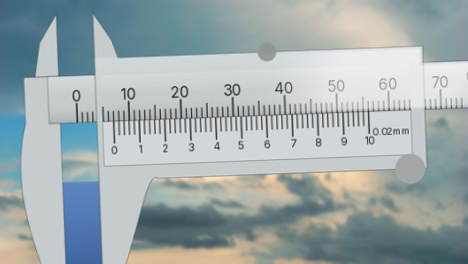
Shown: 7.0 mm
